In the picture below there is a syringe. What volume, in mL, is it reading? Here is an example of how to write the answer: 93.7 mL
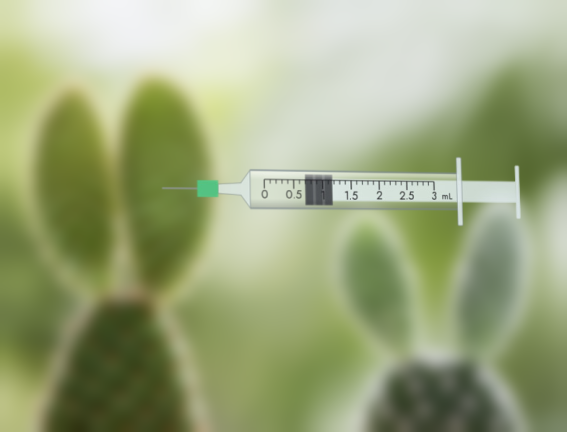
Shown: 0.7 mL
